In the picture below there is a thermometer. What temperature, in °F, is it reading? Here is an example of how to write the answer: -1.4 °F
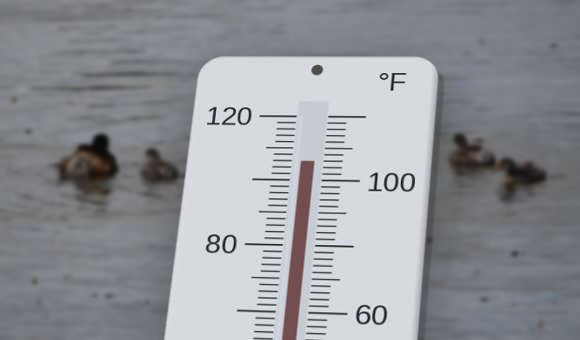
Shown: 106 °F
